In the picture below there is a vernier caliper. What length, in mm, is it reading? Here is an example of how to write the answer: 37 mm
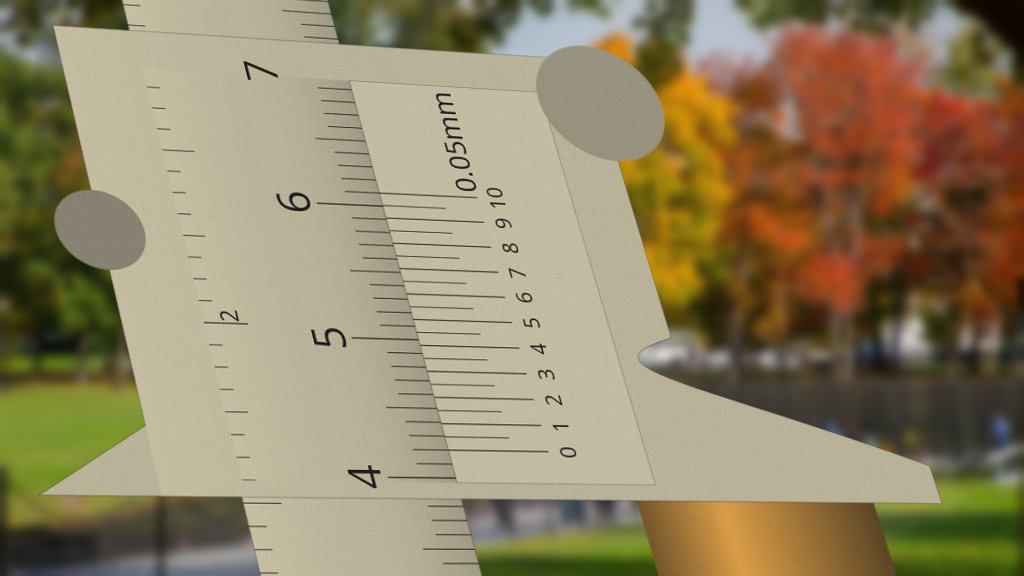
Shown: 42.0 mm
